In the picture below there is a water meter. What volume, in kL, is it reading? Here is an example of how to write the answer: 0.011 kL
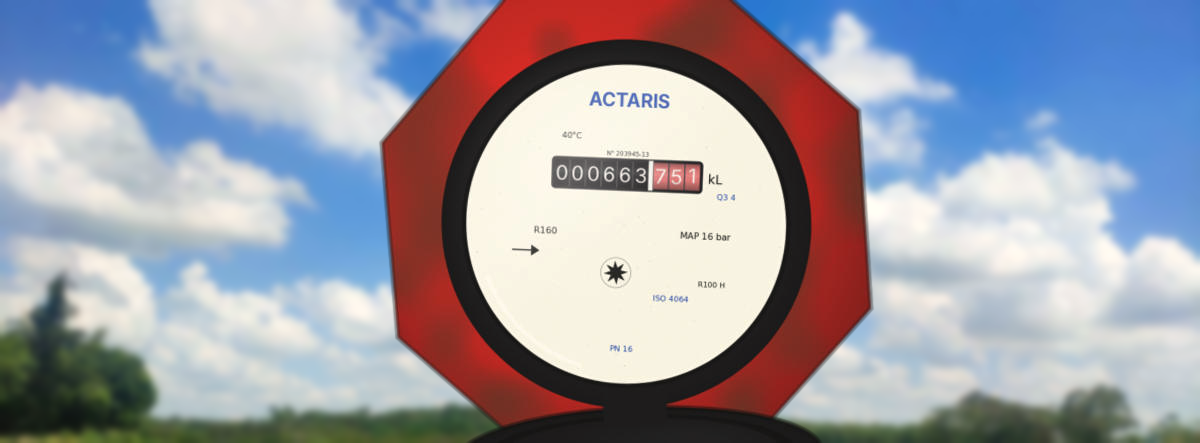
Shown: 663.751 kL
